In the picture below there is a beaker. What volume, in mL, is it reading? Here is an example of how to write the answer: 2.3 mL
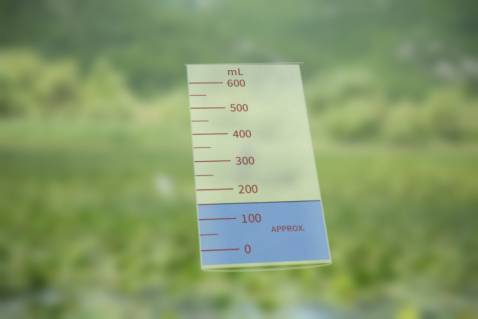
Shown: 150 mL
